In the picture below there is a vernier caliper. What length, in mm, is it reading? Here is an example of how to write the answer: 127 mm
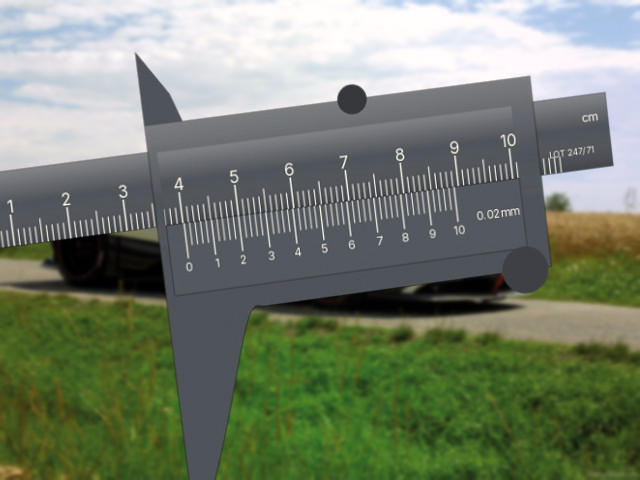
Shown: 40.2 mm
